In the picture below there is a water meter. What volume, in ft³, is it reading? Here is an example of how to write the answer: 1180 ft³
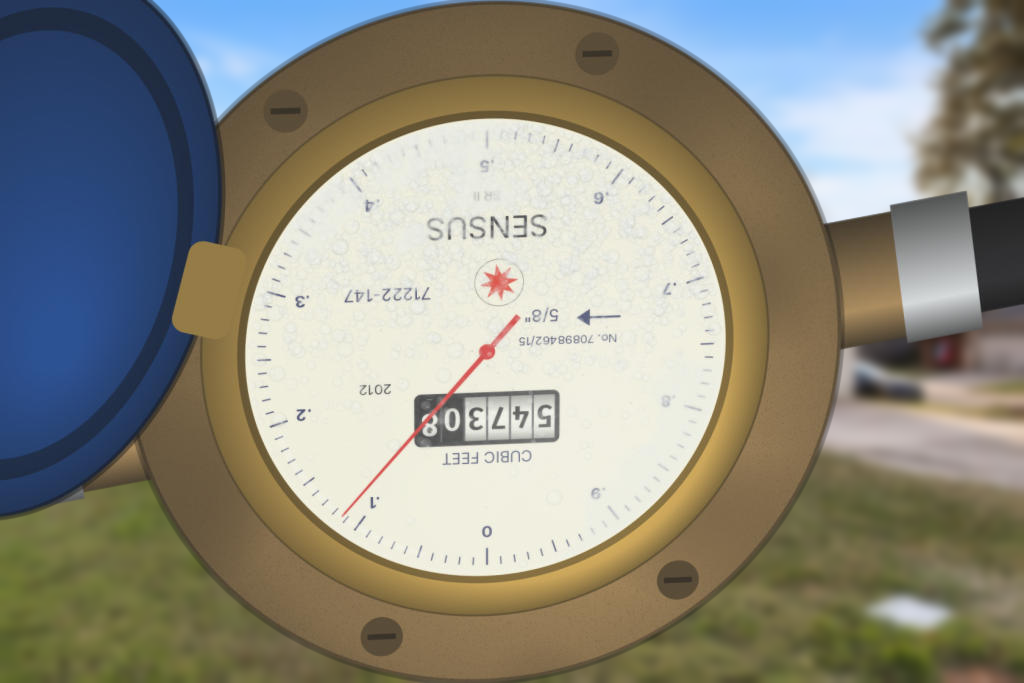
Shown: 547308.11 ft³
